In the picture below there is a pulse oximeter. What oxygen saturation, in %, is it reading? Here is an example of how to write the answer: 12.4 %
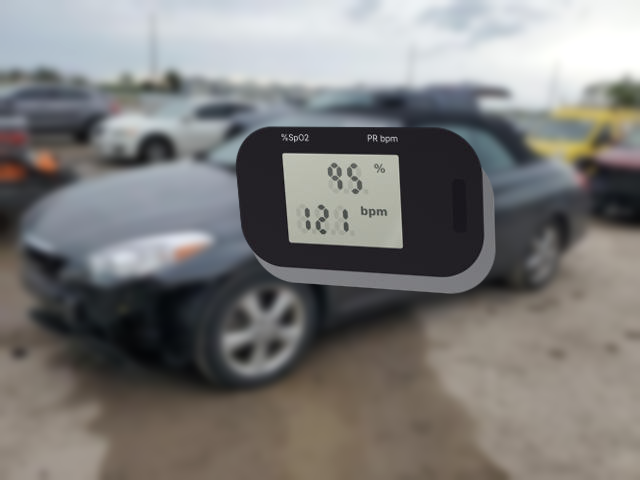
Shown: 95 %
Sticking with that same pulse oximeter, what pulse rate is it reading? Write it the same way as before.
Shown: 121 bpm
